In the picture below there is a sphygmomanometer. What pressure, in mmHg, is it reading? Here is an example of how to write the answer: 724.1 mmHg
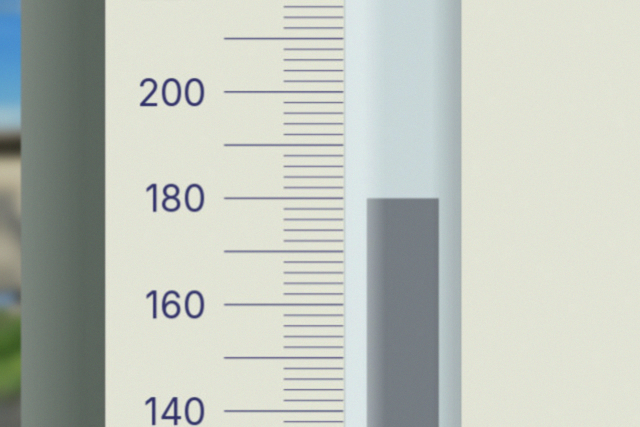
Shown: 180 mmHg
